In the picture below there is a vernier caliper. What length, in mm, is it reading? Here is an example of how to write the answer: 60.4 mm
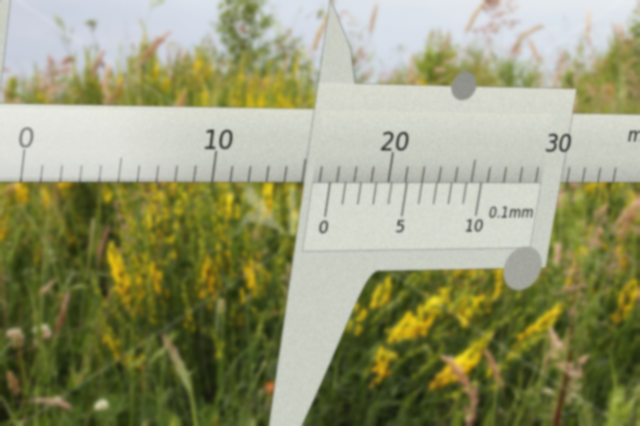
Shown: 16.6 mm
